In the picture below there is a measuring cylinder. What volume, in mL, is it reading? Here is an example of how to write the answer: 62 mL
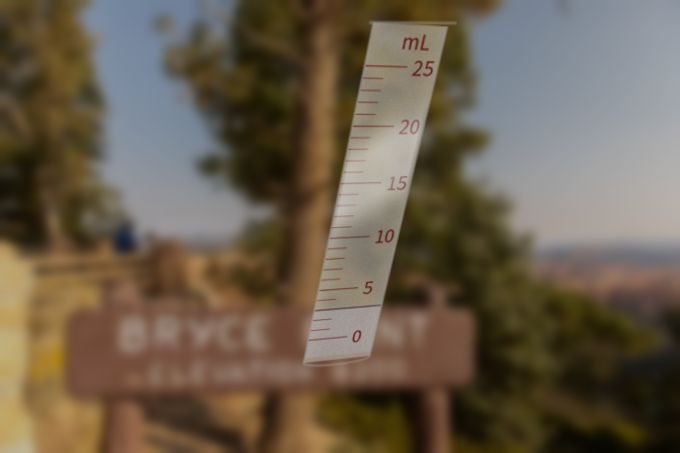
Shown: 3 mL
